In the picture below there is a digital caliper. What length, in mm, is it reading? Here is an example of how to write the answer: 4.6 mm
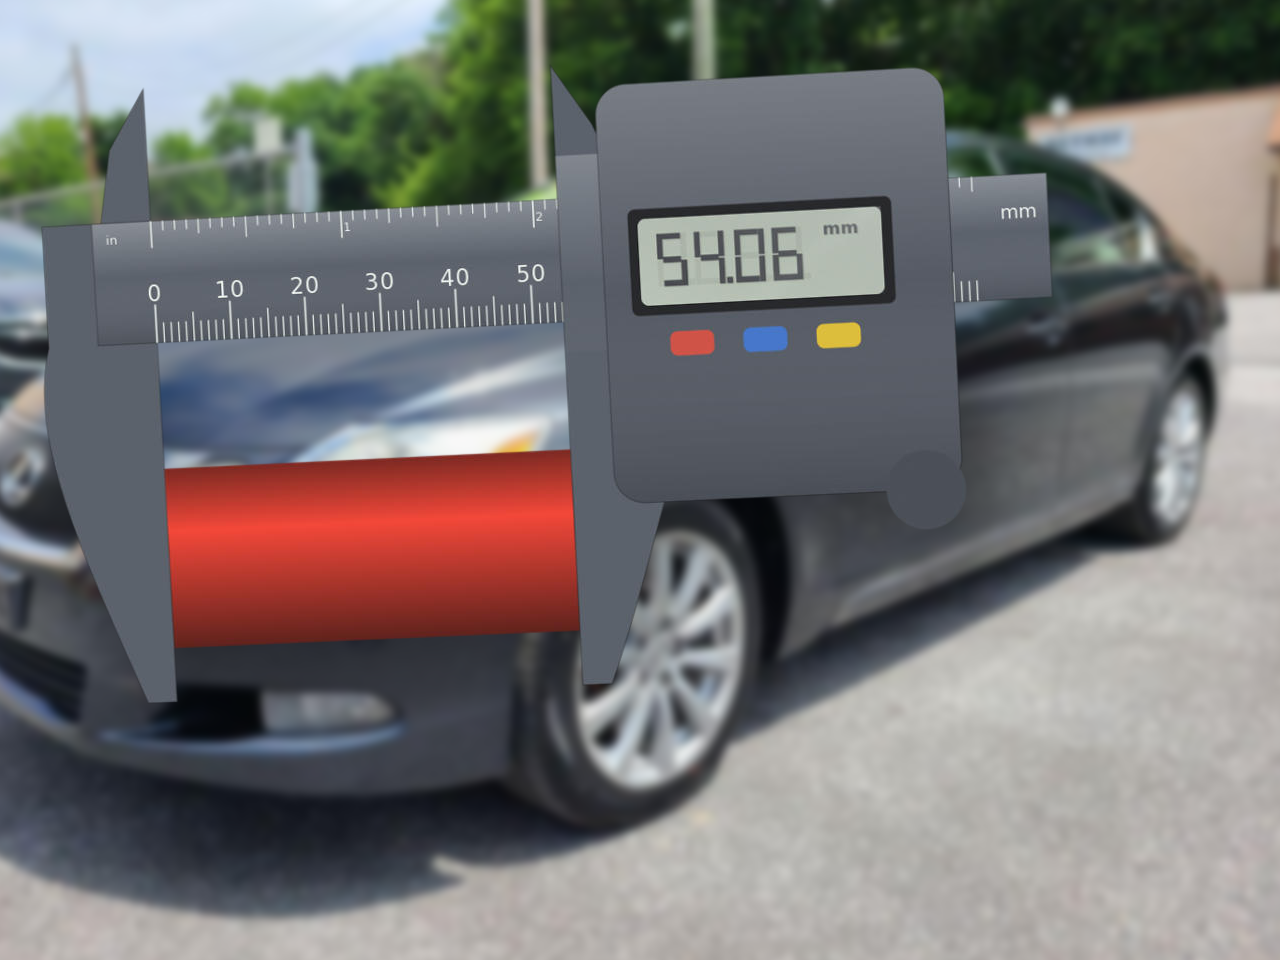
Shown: 54.06 mm
